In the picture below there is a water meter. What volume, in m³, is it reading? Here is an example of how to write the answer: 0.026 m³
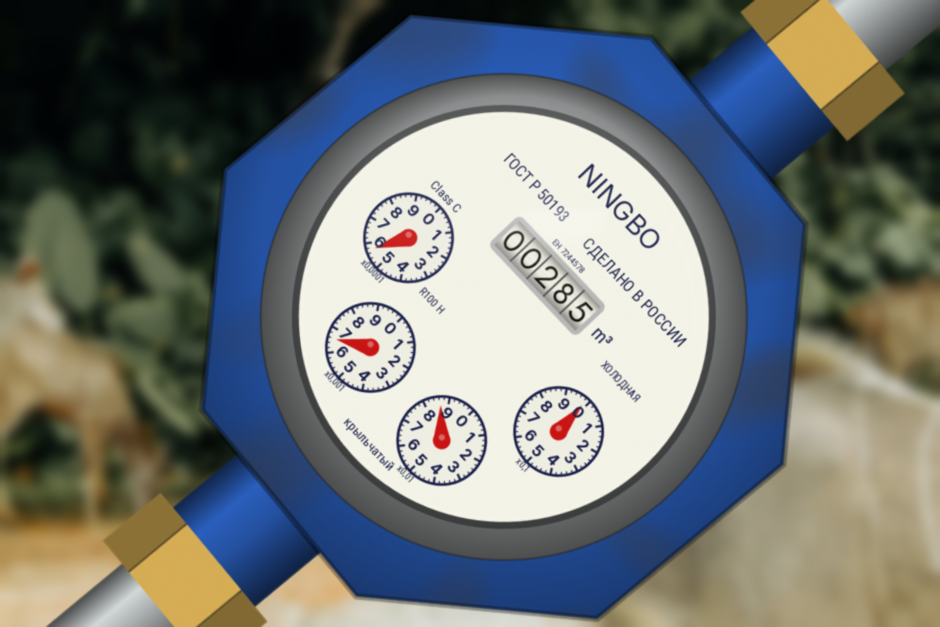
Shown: 284.9865 m³
